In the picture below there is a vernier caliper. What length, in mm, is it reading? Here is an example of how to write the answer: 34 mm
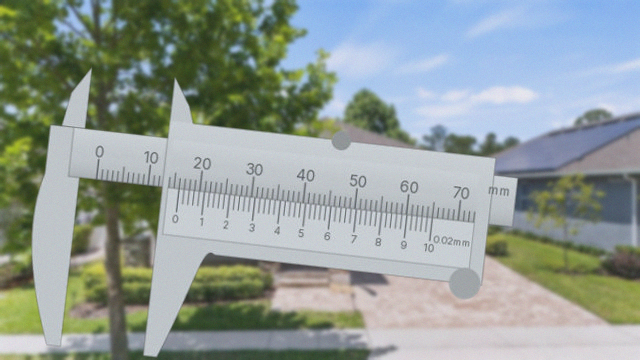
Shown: 16.0 mm
